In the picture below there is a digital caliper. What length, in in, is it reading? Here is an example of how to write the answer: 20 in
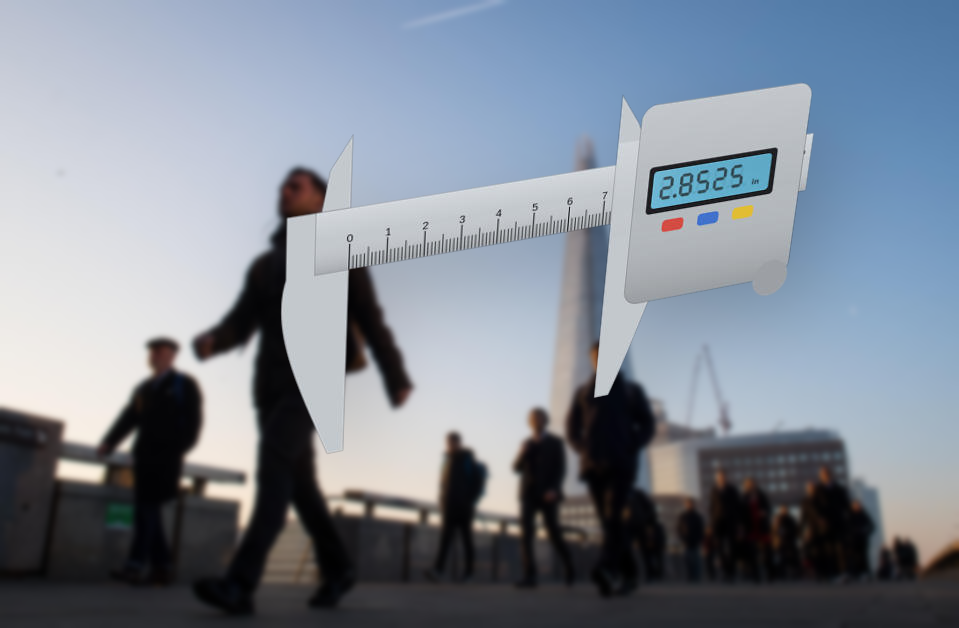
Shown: 2.8525 in
